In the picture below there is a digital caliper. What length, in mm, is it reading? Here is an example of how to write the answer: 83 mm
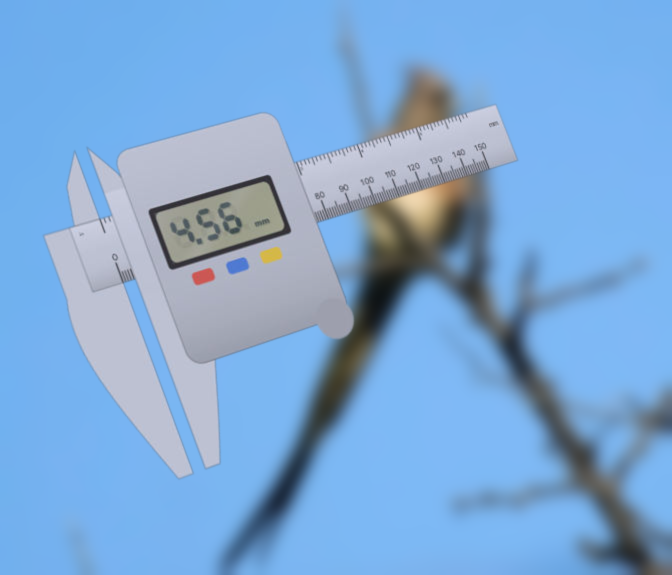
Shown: 4.56 mm
